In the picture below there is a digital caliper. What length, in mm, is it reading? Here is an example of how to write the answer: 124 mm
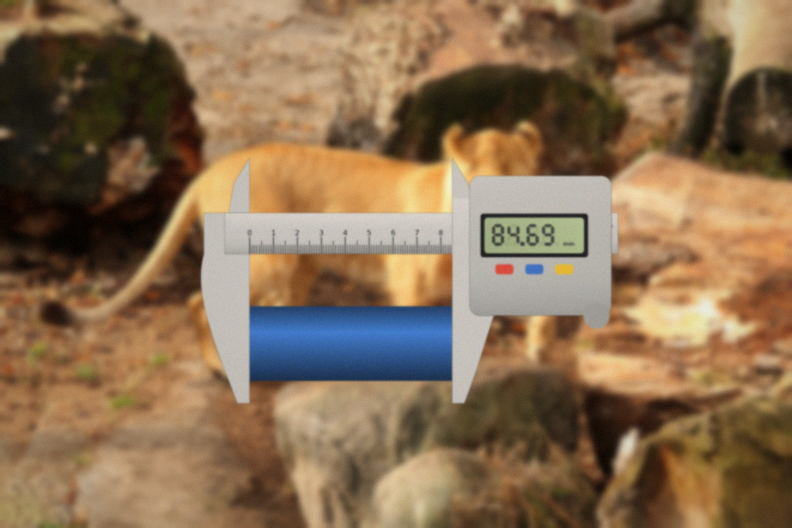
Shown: 84.69 mm
